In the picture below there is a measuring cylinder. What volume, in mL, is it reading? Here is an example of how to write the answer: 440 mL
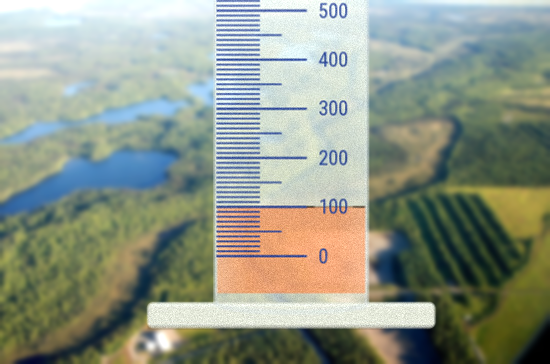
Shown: 100 mL
